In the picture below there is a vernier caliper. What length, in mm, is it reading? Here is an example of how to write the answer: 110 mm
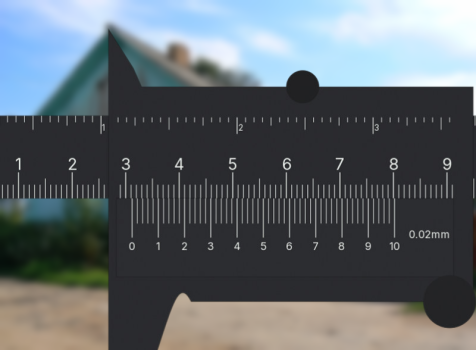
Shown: 31.2 mm
